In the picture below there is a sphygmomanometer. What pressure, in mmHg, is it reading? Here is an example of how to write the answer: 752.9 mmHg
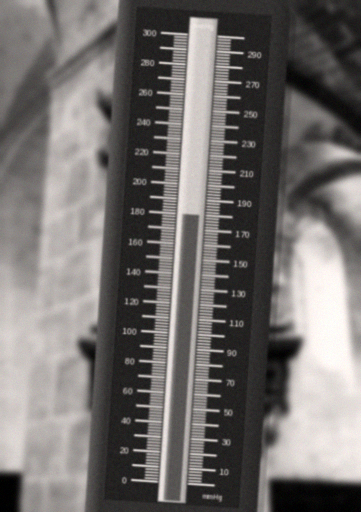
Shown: 180 mmHg
